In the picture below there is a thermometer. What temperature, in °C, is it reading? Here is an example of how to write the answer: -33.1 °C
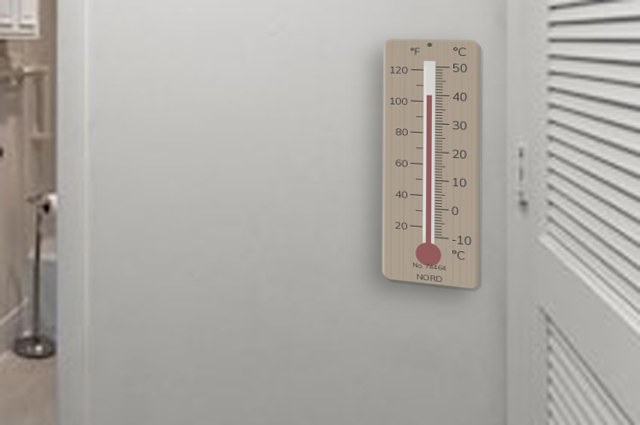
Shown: 40 °C
